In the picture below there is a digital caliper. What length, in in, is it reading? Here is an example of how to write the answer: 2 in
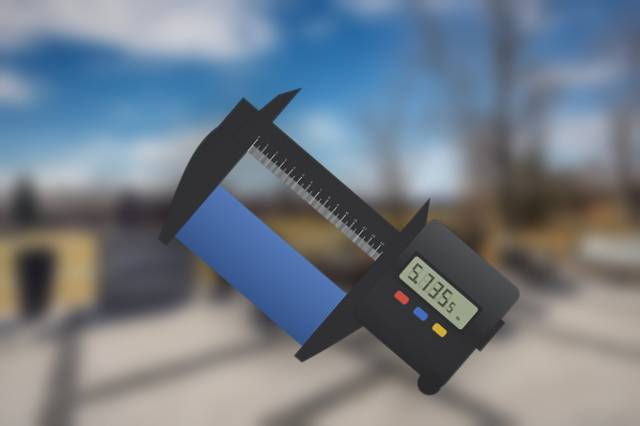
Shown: 5.7355 in
